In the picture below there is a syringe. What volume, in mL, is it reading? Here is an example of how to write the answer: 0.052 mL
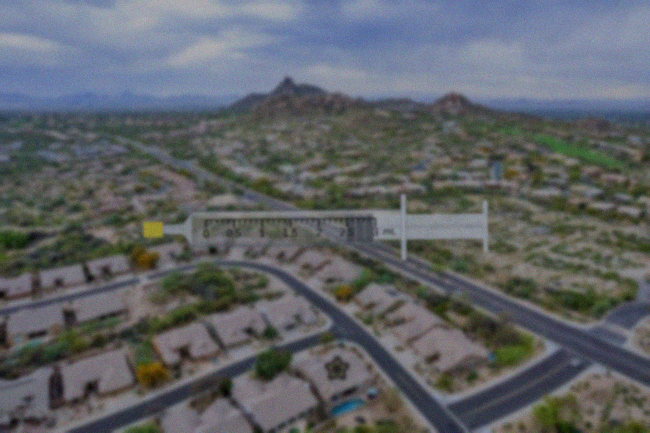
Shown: 2.5 mL
